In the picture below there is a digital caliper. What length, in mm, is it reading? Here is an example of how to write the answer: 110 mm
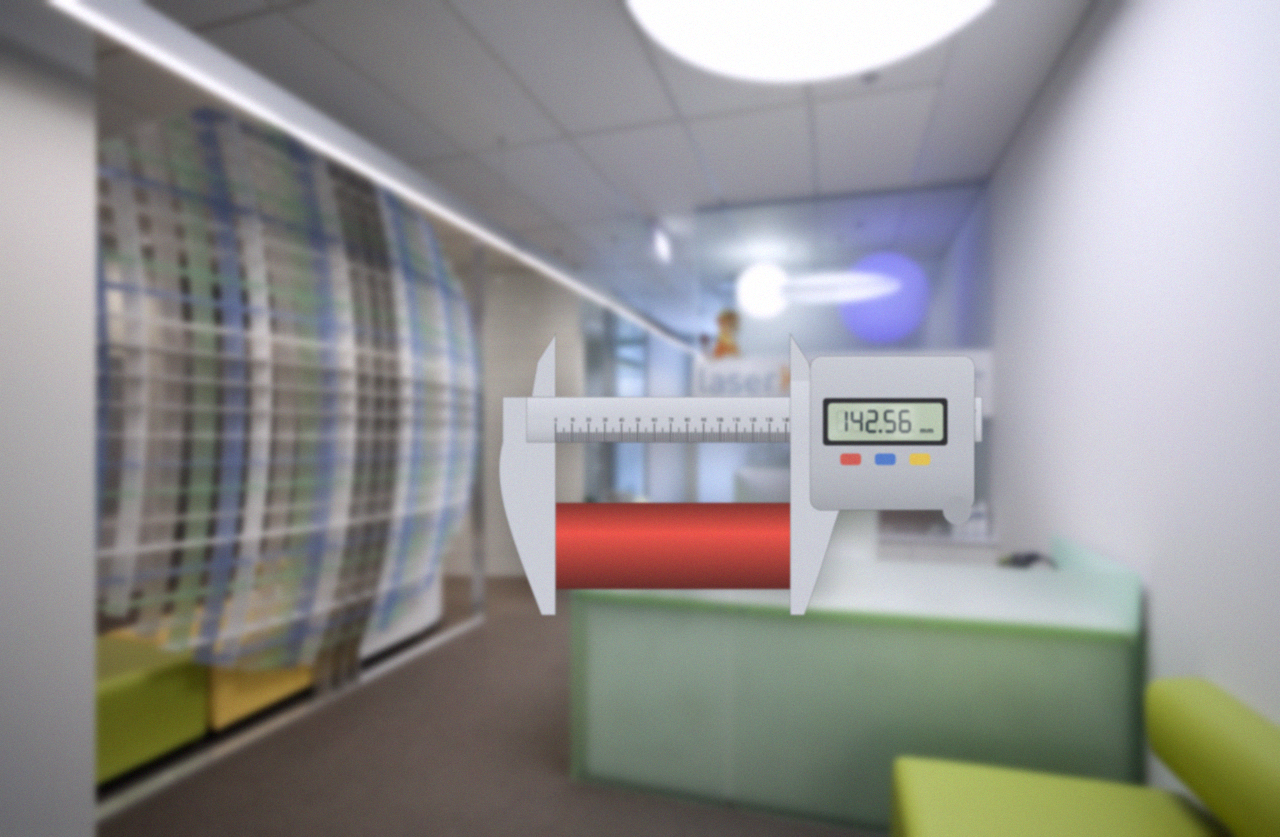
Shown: 142.56 mm
